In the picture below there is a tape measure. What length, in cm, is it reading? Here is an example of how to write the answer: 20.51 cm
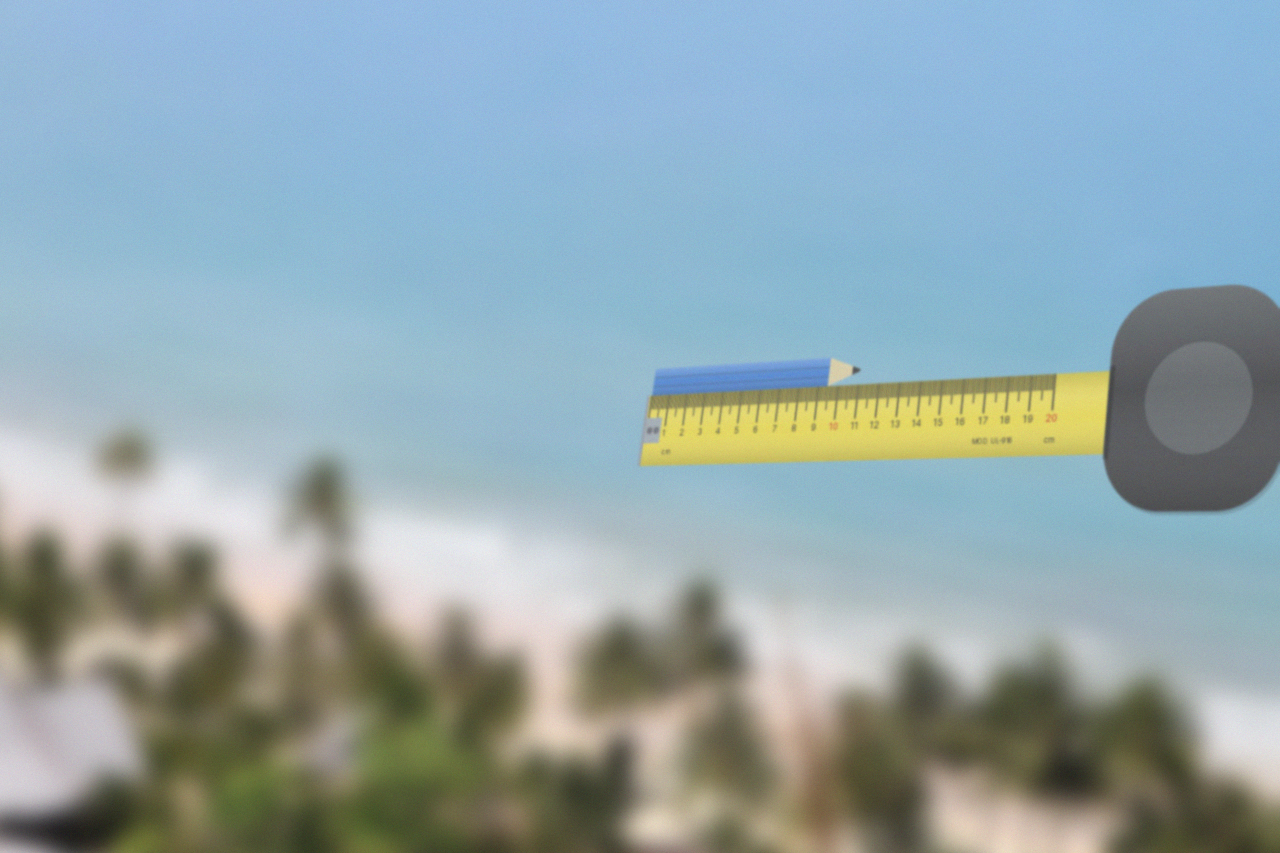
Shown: 11 cm
